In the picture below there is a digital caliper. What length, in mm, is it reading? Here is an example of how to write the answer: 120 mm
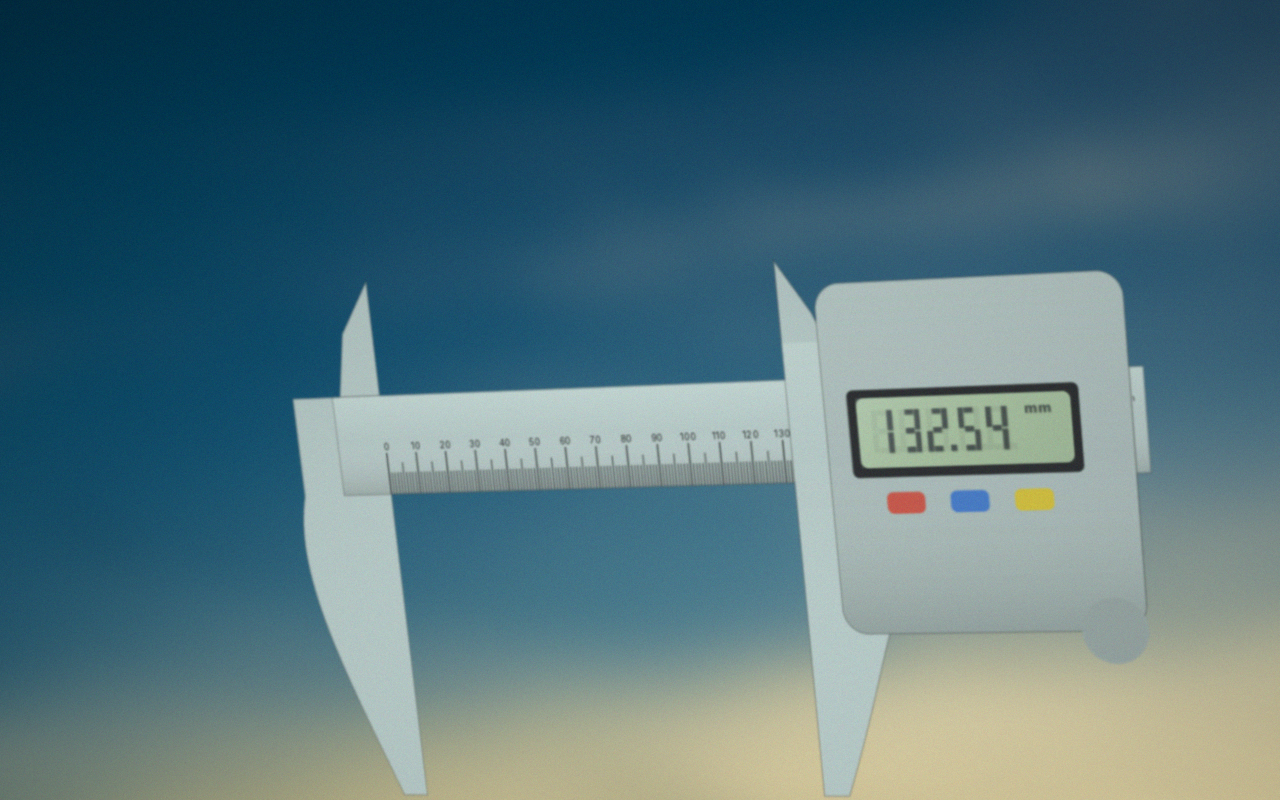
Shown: 132.54 mm
